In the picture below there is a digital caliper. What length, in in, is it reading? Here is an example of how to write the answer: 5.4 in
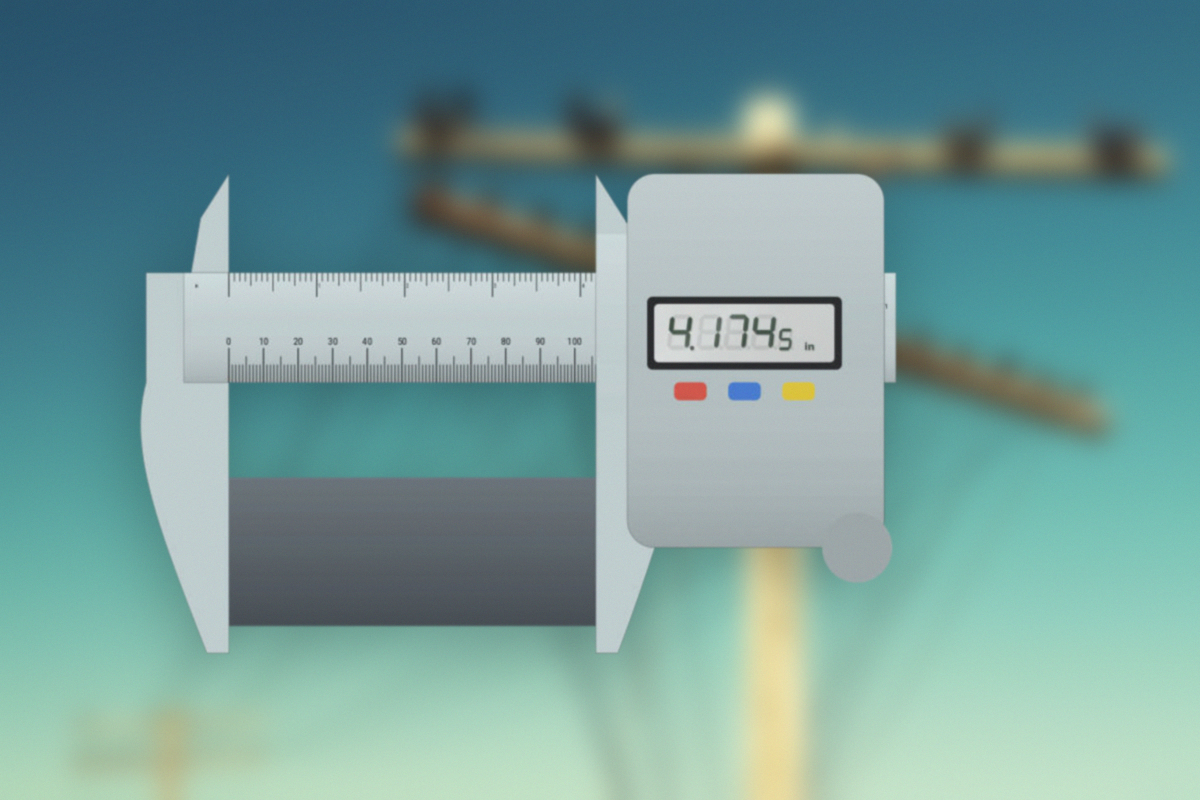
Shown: 4.1745 in
